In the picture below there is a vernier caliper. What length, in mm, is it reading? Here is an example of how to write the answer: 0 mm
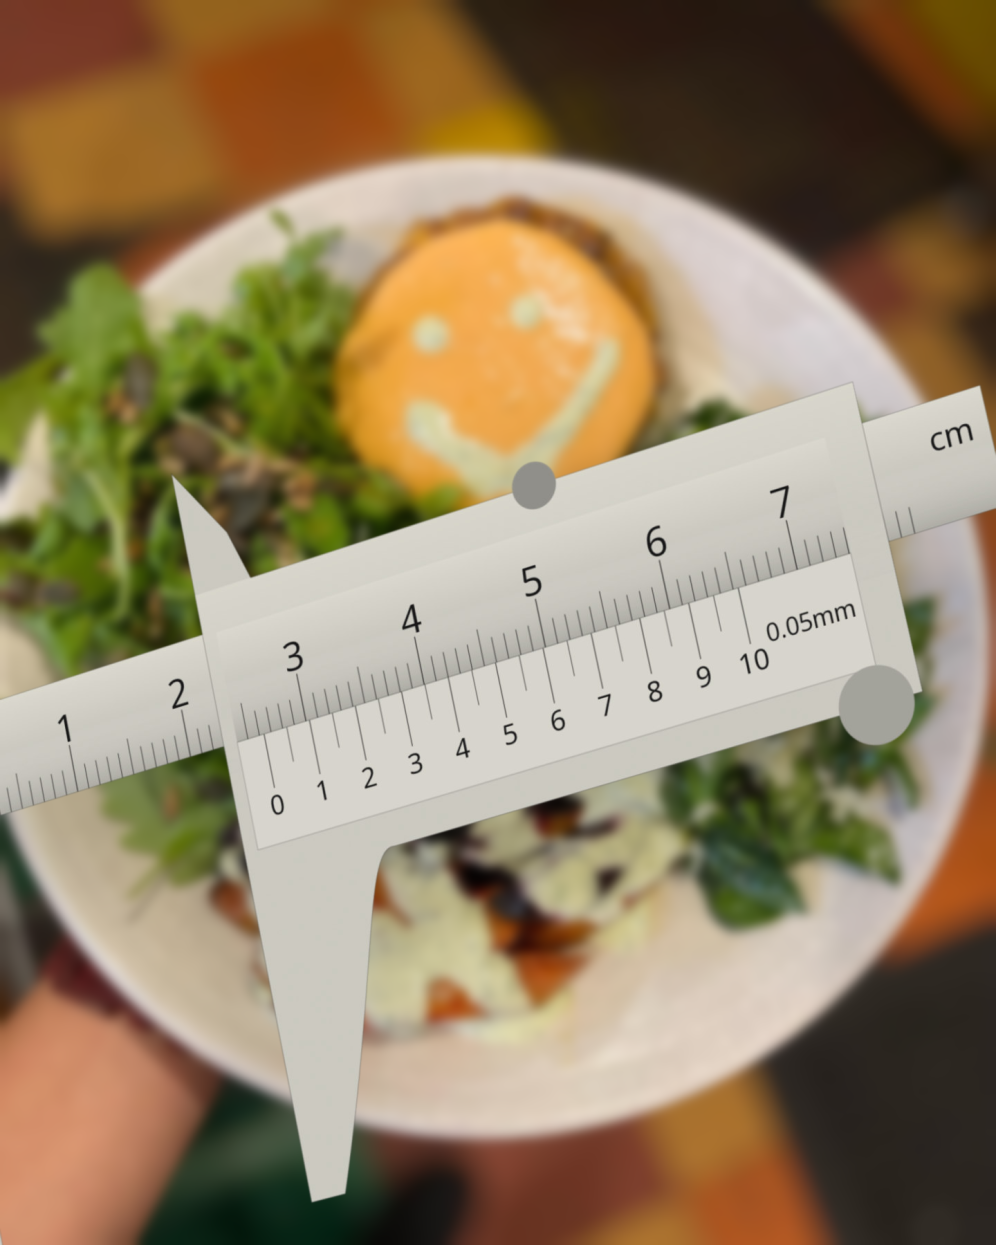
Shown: 26.4 mm
